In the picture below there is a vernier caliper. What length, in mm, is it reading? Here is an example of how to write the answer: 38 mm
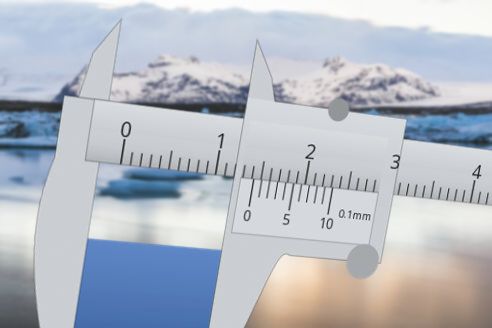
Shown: 14.2 mm
